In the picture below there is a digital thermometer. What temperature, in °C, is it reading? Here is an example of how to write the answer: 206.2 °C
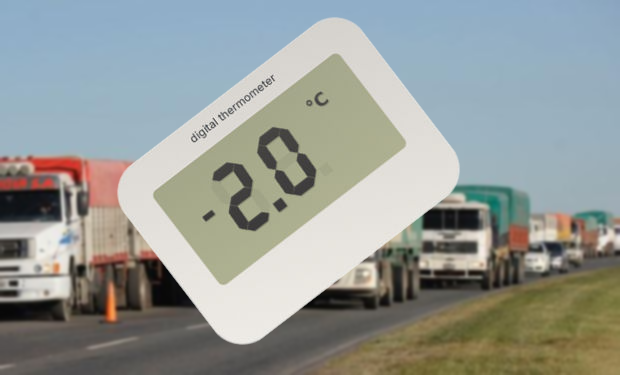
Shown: -2.0 °C
